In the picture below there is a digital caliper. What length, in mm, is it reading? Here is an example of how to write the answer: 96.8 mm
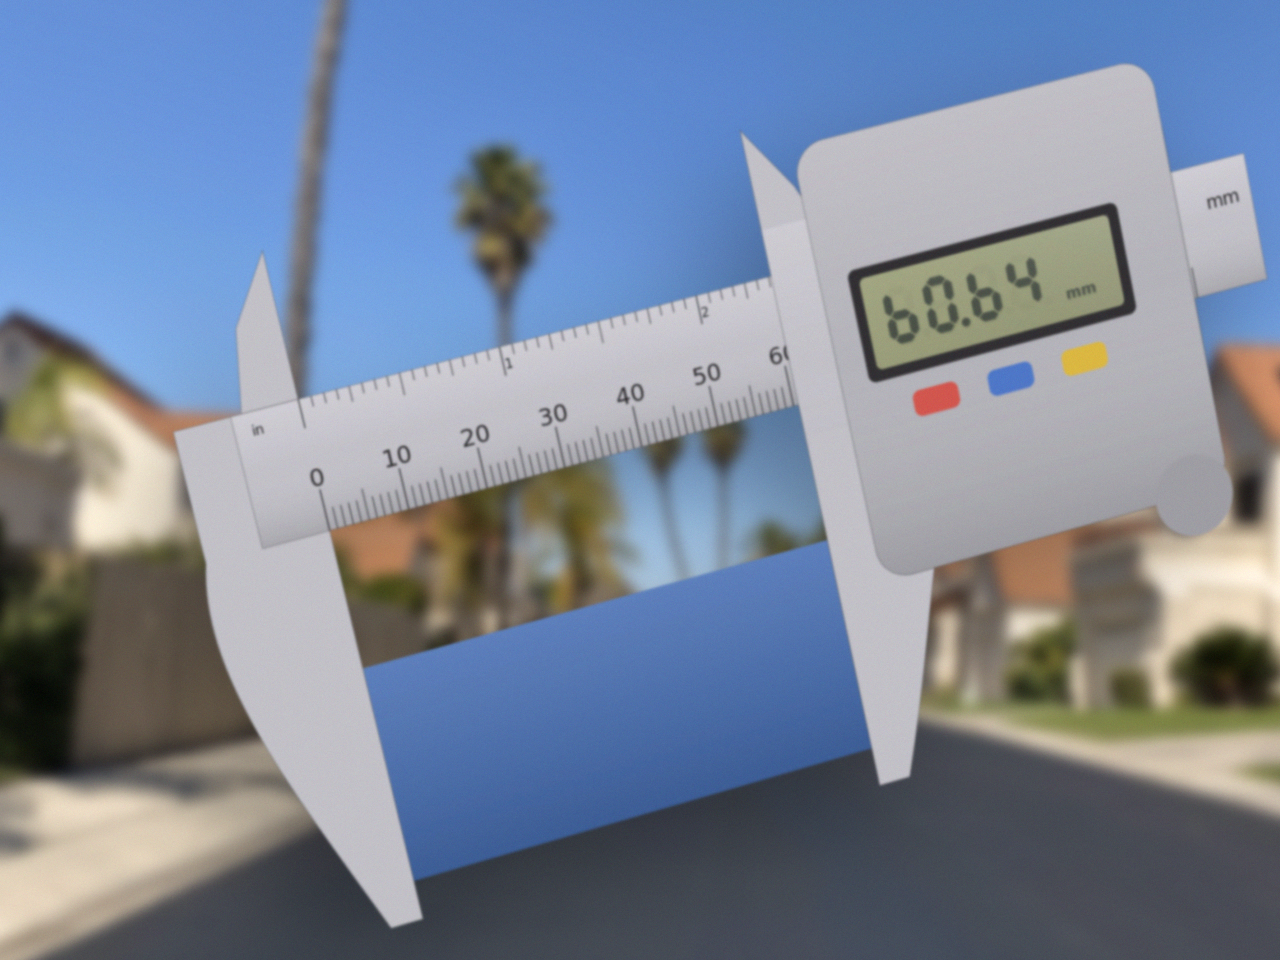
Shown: 60.64 mm
